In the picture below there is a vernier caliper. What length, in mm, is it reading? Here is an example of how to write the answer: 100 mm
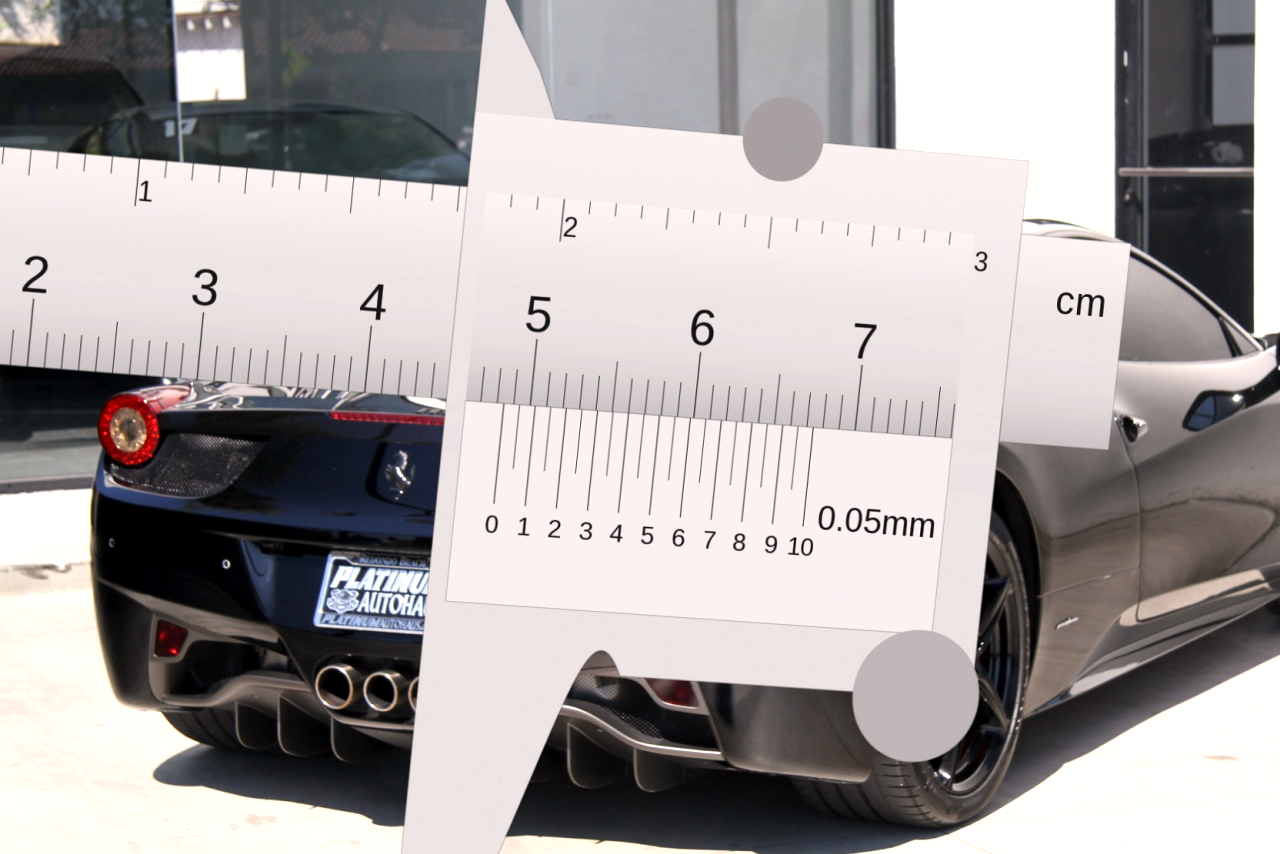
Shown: 48.4 mm
